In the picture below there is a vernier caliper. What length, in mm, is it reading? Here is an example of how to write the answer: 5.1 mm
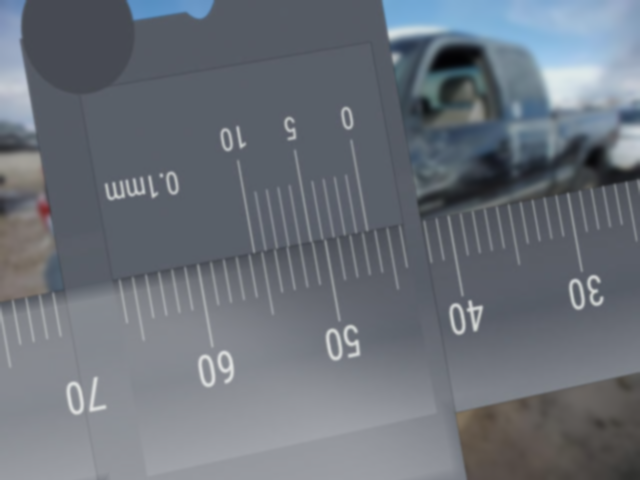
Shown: 46.6 mm
